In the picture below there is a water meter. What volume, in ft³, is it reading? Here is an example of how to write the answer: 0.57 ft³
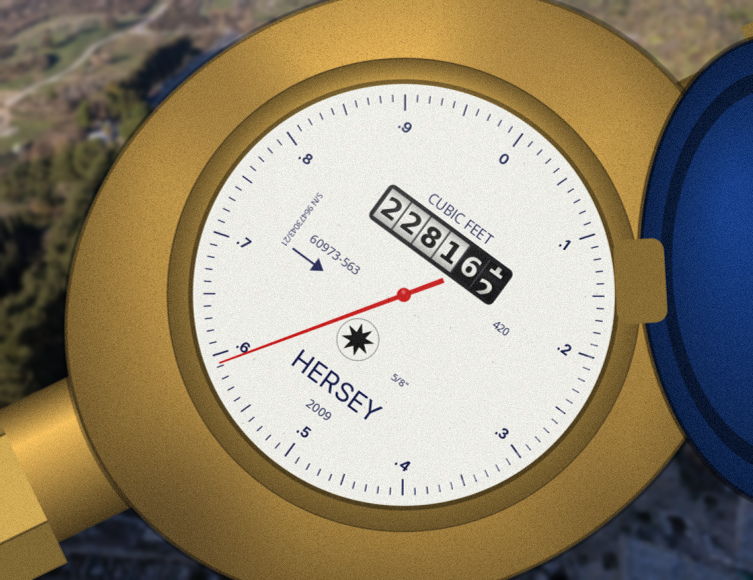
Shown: 228161.59 ft³
